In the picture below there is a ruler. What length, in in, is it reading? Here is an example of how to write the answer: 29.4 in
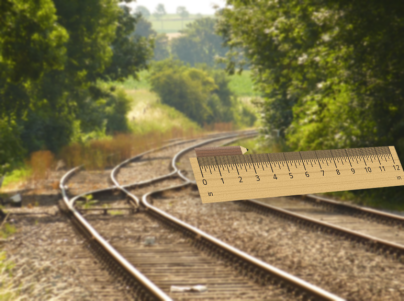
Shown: 3 in
